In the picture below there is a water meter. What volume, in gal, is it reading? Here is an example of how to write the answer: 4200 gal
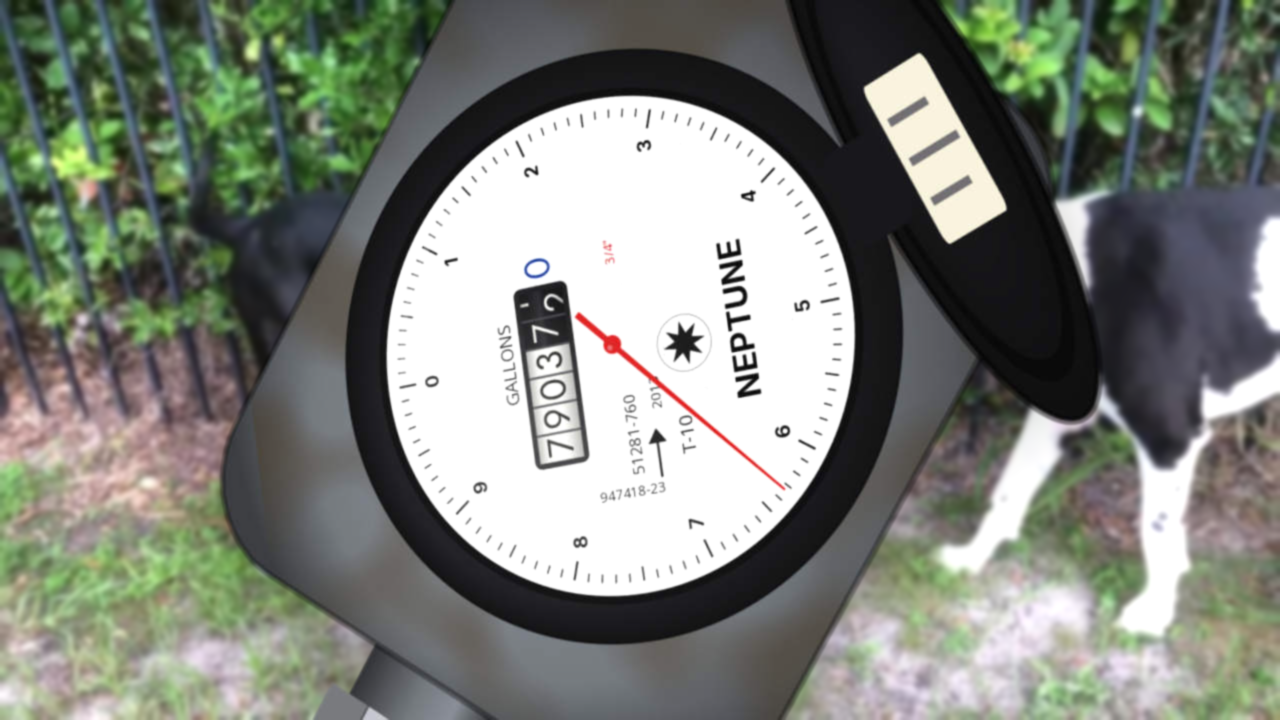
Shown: 7903716.3 gal
